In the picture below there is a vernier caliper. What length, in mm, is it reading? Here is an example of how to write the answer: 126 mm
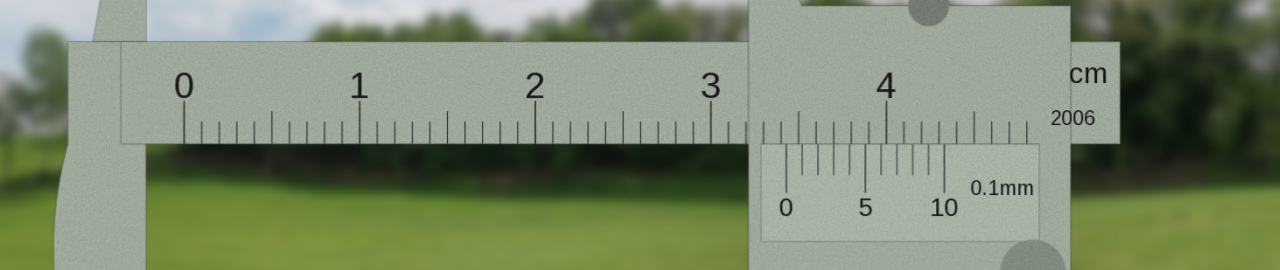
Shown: 34.3 mm
